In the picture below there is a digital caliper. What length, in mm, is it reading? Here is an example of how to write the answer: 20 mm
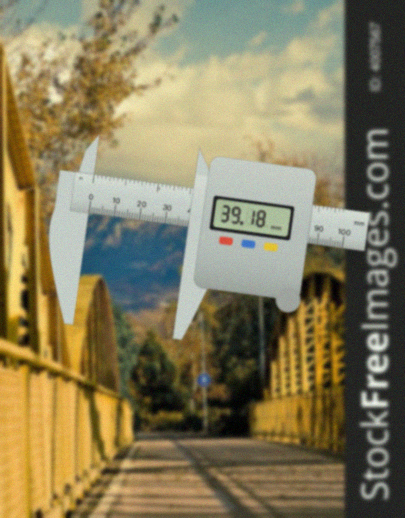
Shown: 39.18 mm
